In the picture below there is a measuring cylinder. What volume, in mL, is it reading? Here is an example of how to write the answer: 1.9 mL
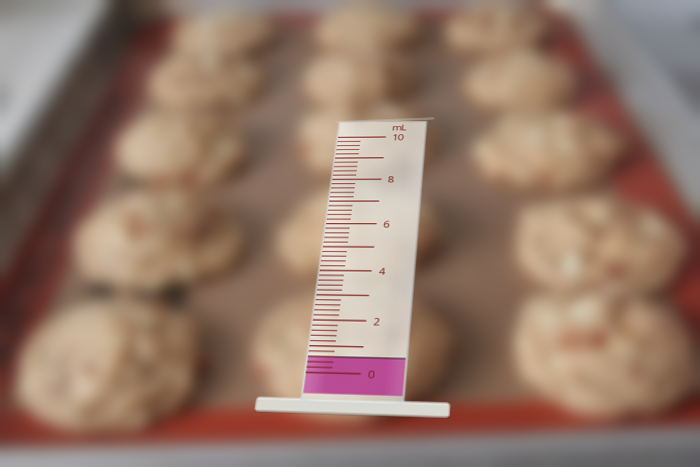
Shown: 0.6 mL
